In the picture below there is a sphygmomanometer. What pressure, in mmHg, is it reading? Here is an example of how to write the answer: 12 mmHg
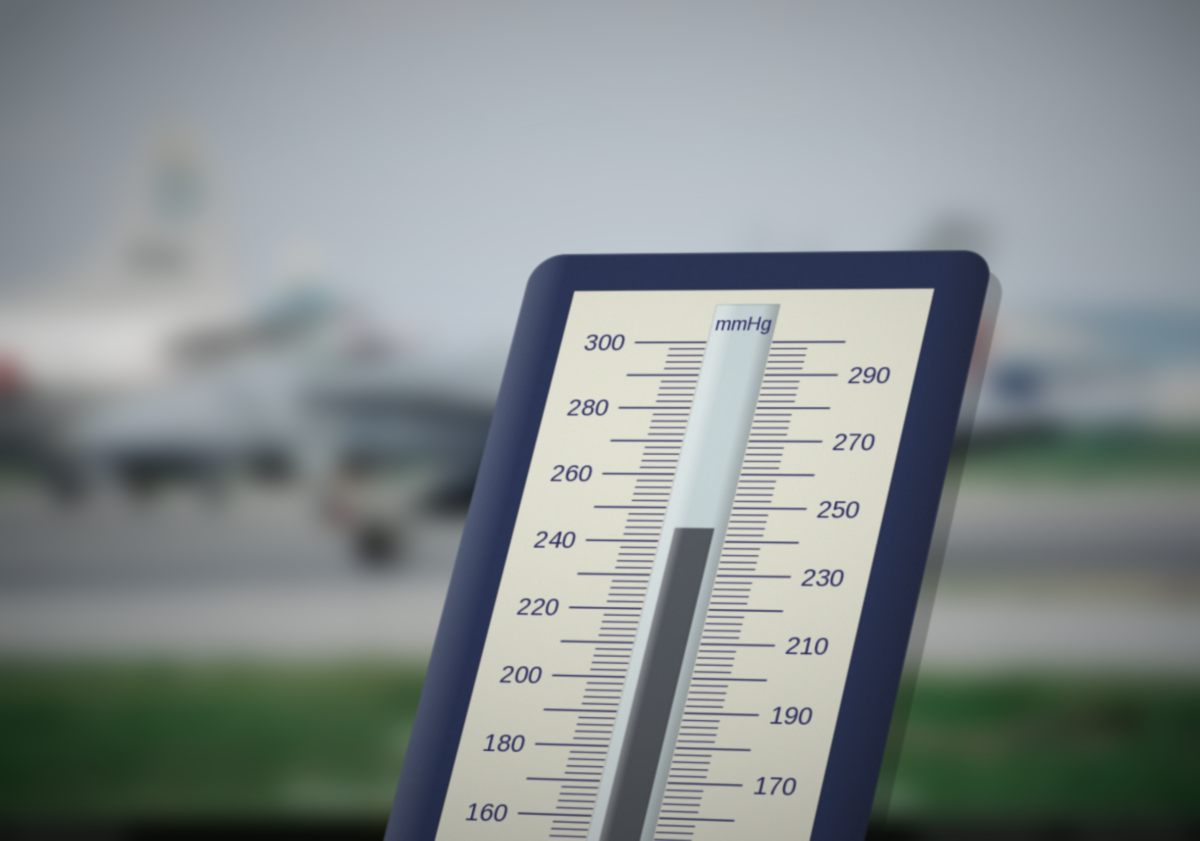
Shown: 244 mmHg
